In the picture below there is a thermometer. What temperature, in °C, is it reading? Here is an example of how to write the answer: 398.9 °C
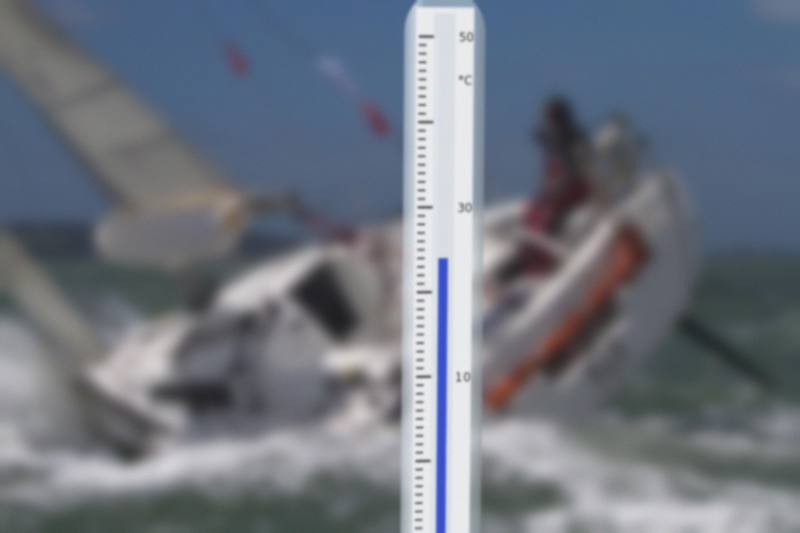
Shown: 24 °C
